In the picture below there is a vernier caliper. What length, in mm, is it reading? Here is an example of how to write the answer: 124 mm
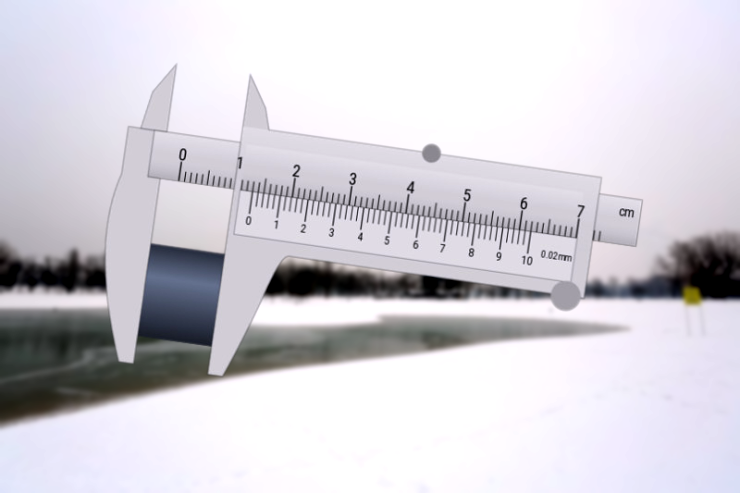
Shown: 13.0 mm
